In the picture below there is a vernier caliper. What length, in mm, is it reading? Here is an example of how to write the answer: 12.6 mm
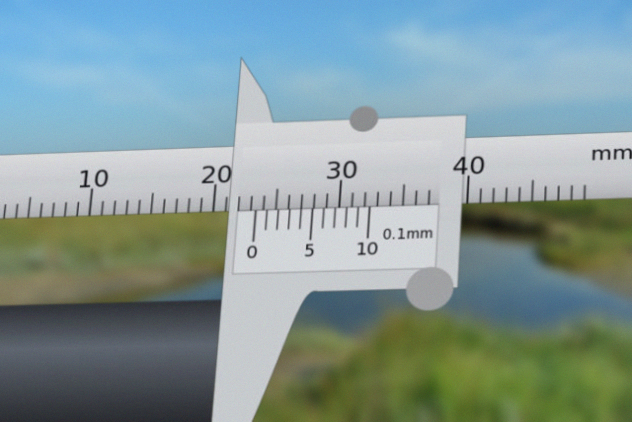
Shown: 23.4 mm
